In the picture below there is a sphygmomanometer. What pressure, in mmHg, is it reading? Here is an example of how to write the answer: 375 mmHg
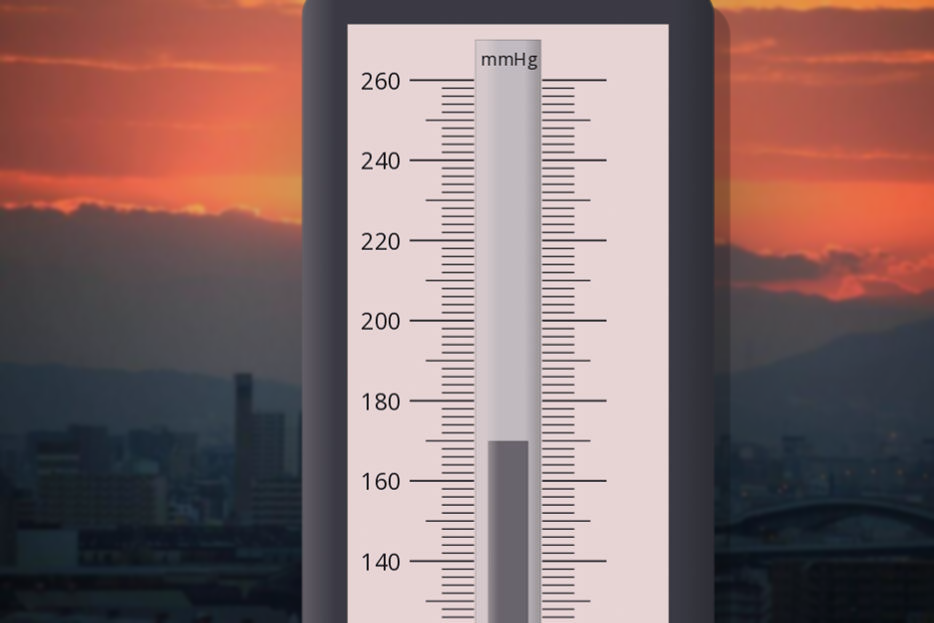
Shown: 170 mmHg
